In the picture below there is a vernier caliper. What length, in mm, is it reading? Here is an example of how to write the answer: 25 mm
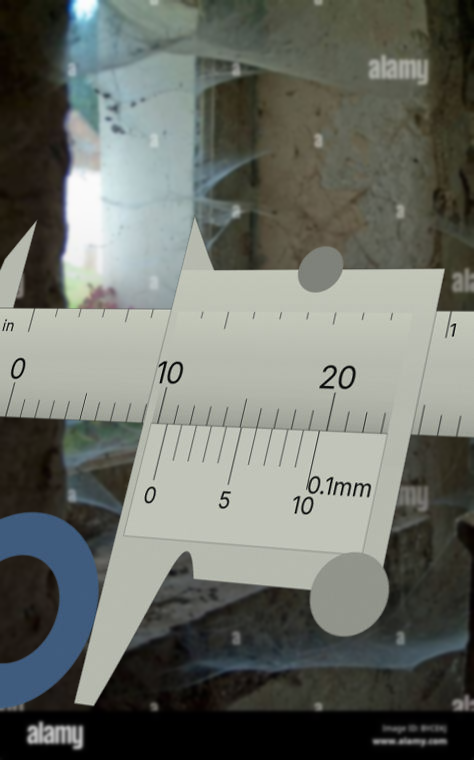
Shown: 10.6 mm
